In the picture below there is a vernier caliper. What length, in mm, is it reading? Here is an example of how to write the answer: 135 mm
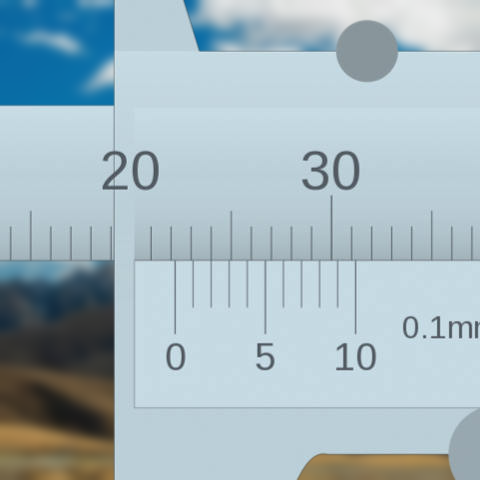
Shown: 22.2 mm
